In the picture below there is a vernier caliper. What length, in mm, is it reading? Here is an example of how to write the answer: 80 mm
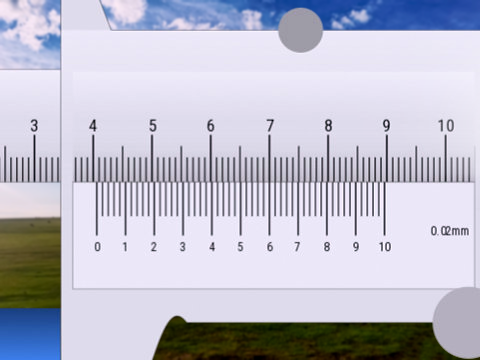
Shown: 40.6 mm
